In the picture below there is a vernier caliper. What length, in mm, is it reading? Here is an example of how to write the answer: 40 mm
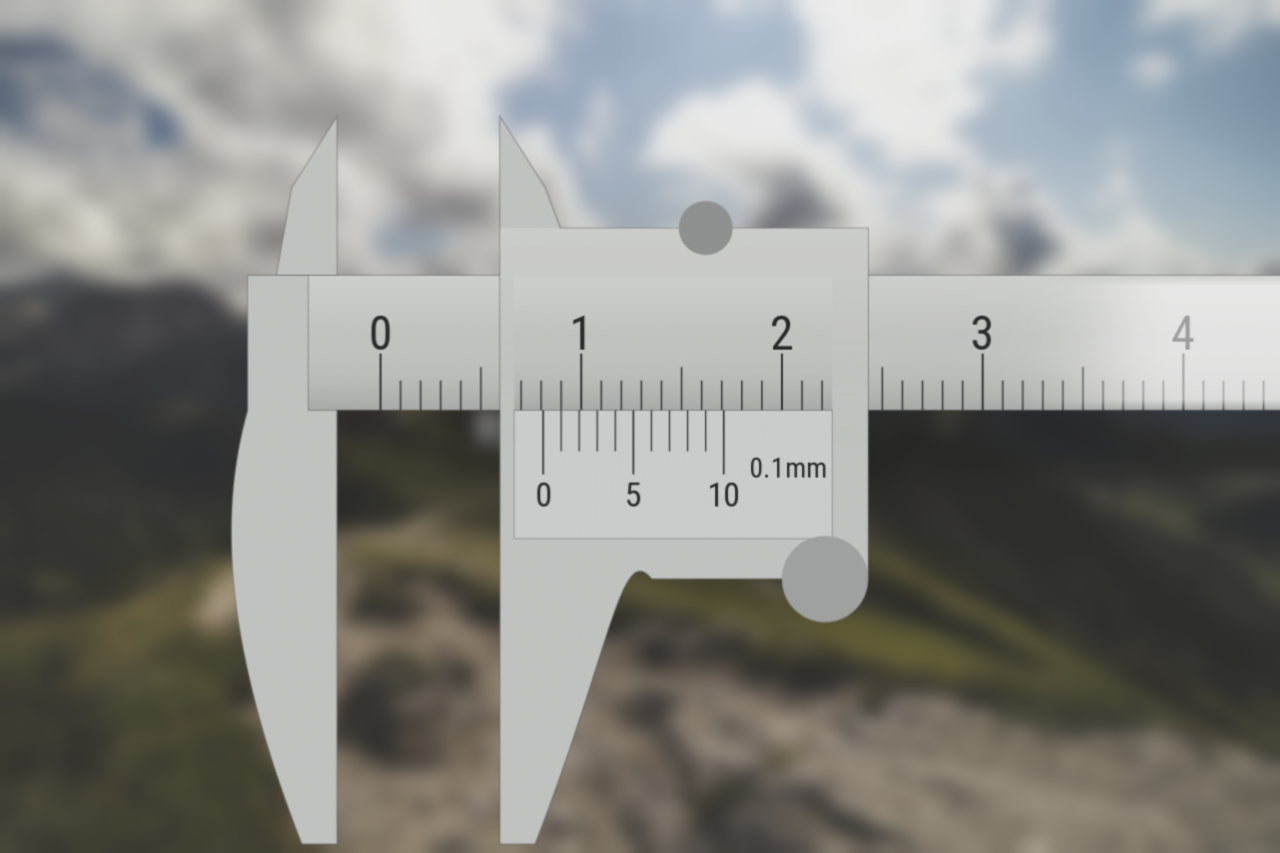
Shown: 8.1 mm
